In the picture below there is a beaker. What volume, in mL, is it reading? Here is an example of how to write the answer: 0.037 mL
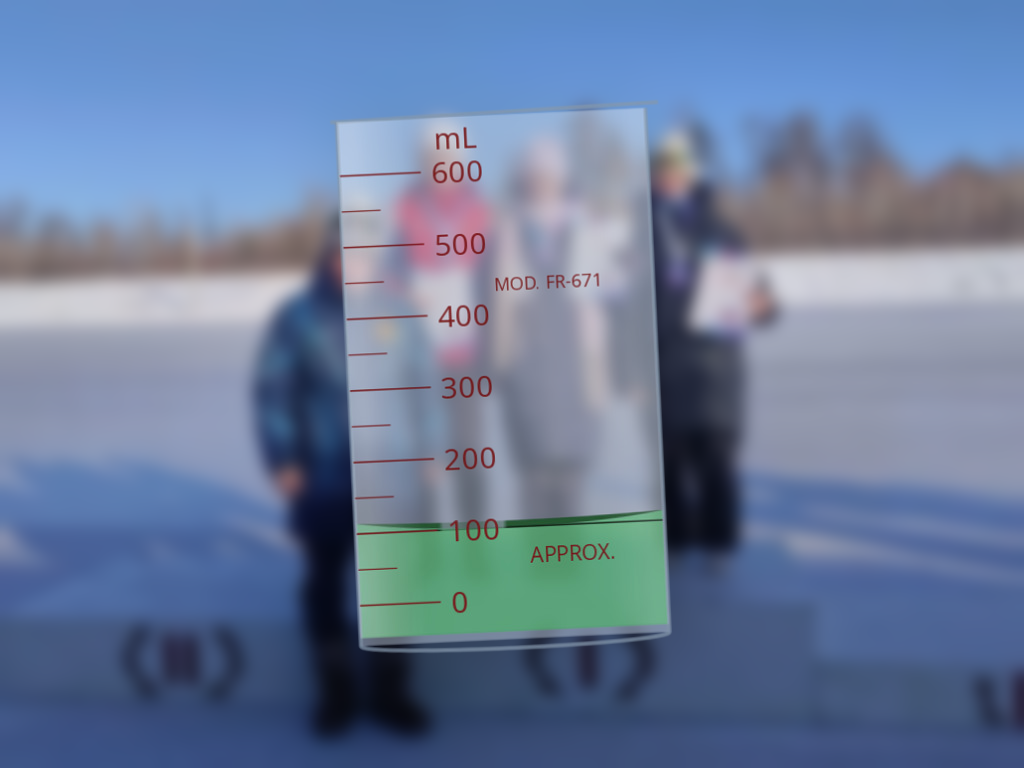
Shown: 100 mL
